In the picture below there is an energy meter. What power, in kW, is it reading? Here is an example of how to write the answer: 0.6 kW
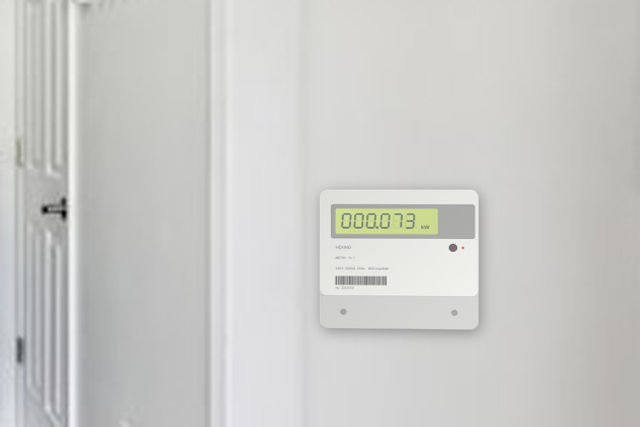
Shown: 0.073 kW
